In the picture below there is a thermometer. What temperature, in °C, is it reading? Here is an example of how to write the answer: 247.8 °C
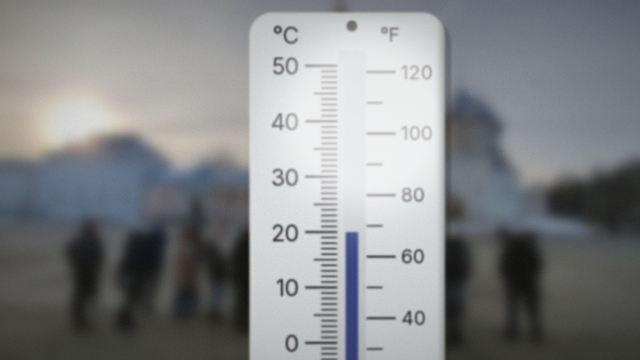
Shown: 20 °C
